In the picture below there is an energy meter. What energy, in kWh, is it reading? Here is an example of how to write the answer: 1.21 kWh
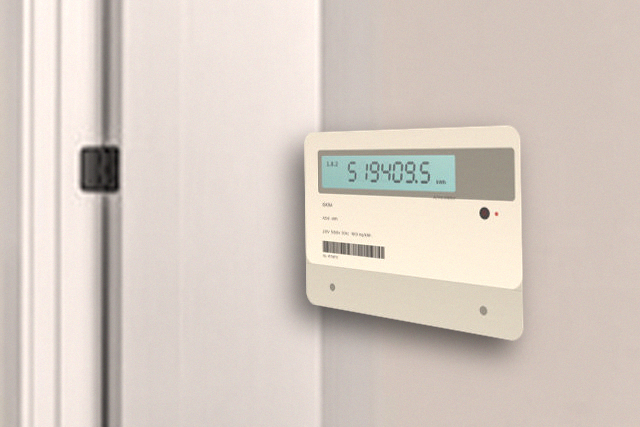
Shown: 519409.5 kWh
